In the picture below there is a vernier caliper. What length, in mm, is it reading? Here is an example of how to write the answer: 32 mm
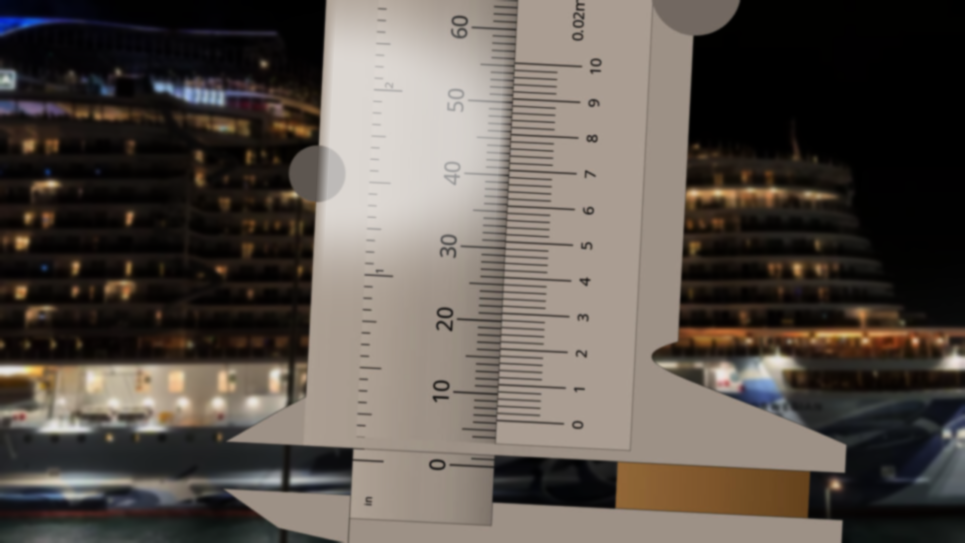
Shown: 6.4 mm
